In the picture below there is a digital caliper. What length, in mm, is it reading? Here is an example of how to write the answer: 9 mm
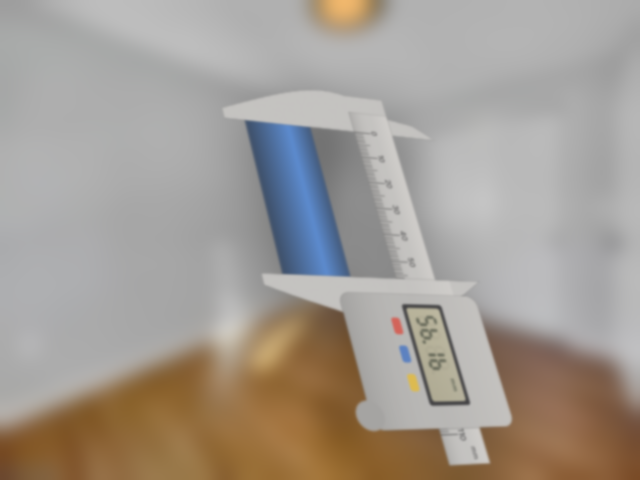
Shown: 56.16 mm
